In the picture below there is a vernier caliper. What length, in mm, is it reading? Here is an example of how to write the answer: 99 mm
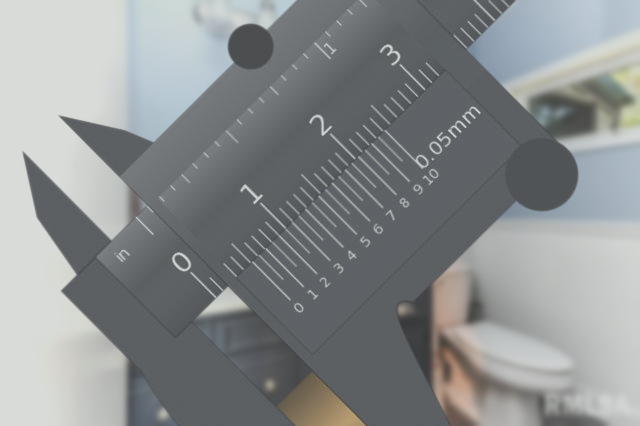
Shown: 5.2 mm
